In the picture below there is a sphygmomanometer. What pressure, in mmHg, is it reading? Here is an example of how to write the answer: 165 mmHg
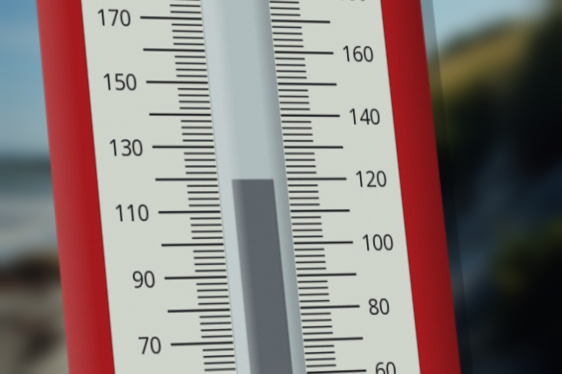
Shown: 120 mmHg
